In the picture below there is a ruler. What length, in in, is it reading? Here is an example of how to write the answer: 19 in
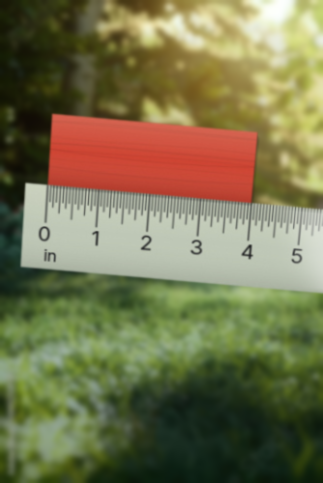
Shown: 4 in
